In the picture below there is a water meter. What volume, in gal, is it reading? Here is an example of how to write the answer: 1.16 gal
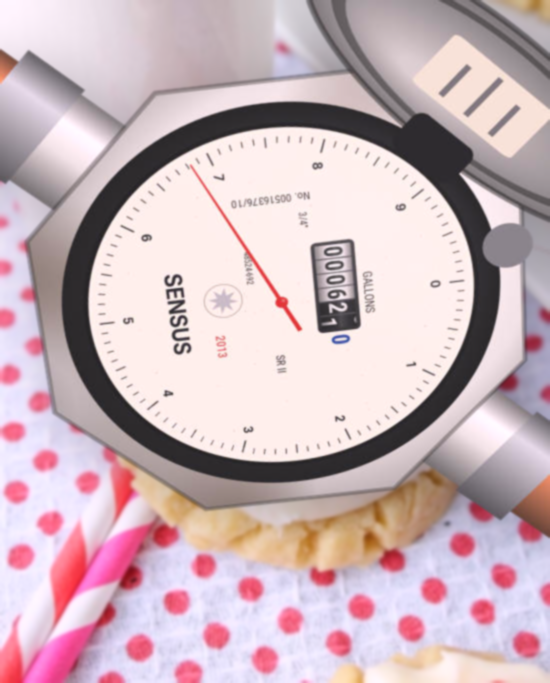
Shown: 6206.8 gal
